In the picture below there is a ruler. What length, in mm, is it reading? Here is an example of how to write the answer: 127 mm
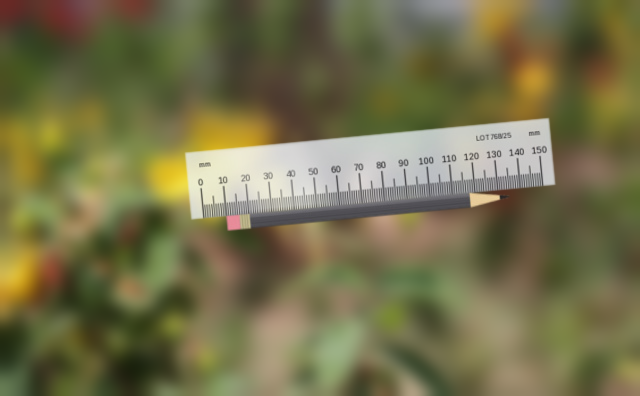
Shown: 125 mm
